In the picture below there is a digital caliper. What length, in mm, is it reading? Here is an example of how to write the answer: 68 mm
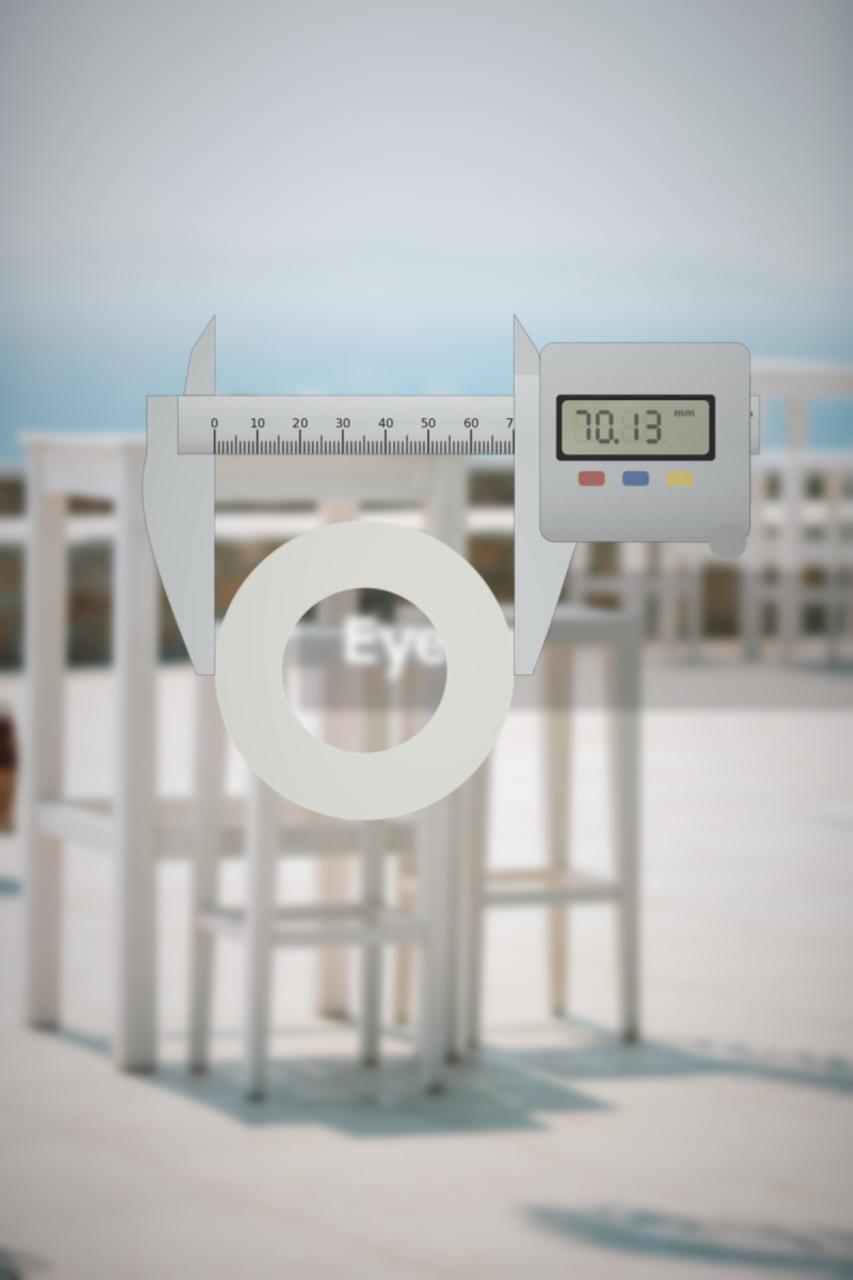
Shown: 70.13 mm
